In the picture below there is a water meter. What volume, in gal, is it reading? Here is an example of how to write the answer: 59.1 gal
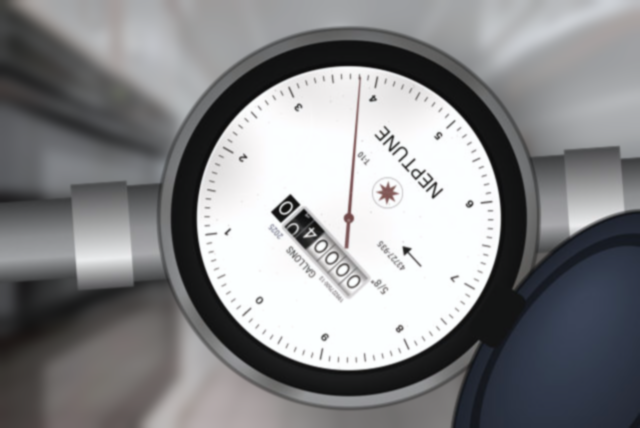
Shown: 403.8 gal
